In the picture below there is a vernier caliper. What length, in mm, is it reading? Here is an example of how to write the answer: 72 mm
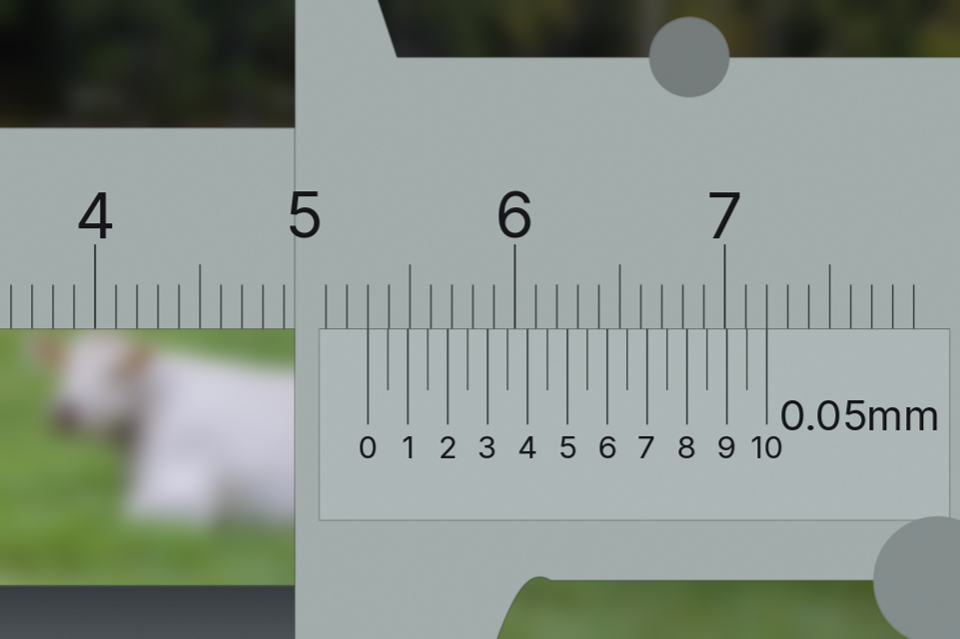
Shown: 53.0 mm
